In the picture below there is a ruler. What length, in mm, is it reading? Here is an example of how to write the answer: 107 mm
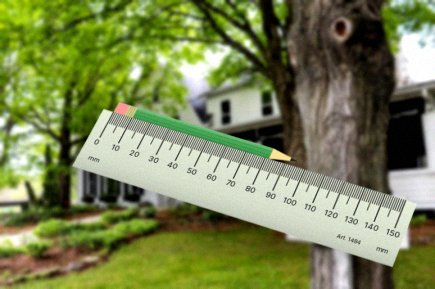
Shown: 95 mm
